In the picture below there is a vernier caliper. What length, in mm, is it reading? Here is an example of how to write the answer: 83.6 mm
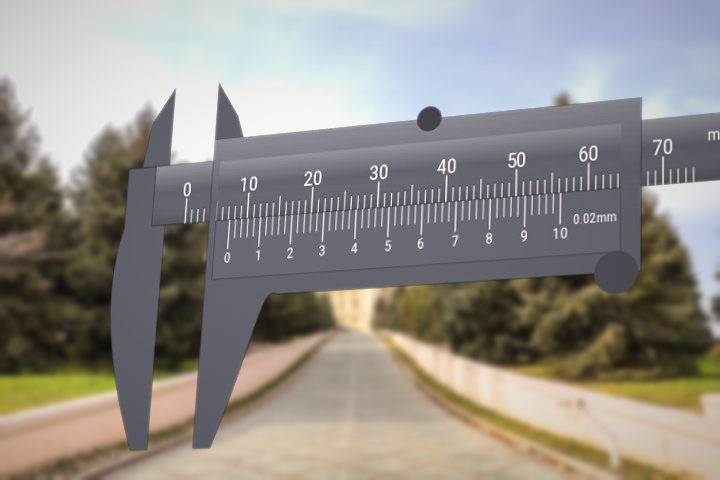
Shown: 7.2 mm
